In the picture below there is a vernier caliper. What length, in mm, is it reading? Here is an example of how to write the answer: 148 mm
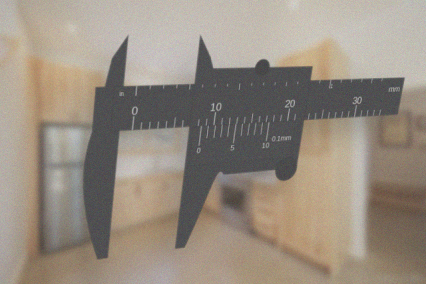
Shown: 8.4 mm
